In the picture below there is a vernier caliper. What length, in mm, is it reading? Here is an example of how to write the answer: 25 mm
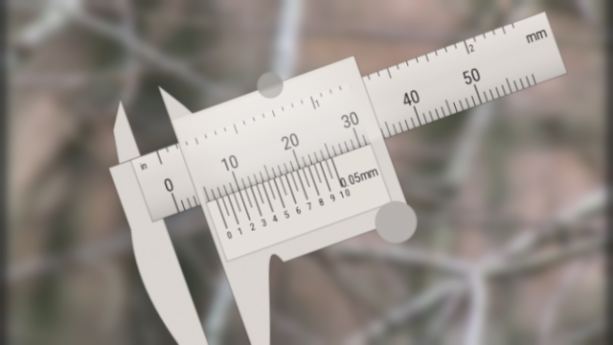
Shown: 6.2 mm
